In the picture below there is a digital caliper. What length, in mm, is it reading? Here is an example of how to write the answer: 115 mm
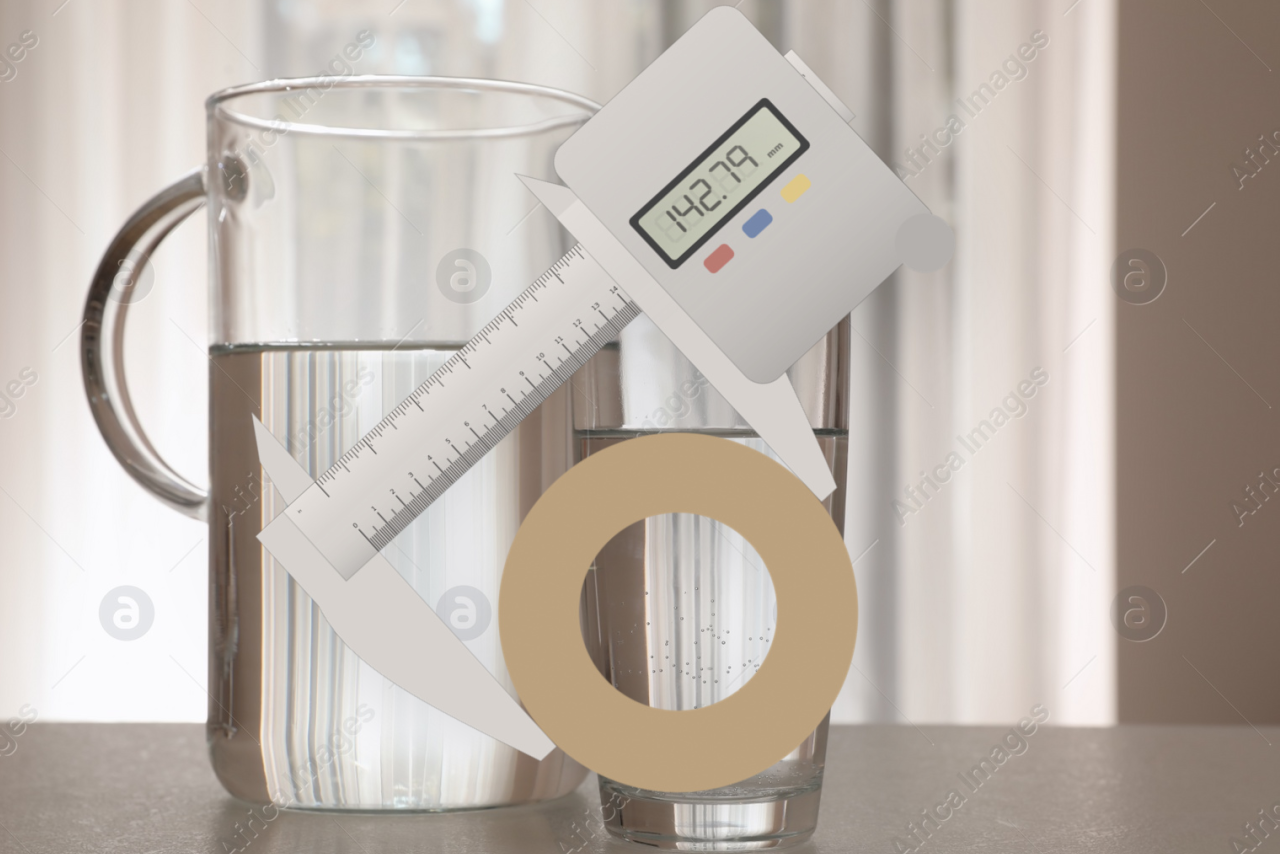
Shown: 142.79 mm
